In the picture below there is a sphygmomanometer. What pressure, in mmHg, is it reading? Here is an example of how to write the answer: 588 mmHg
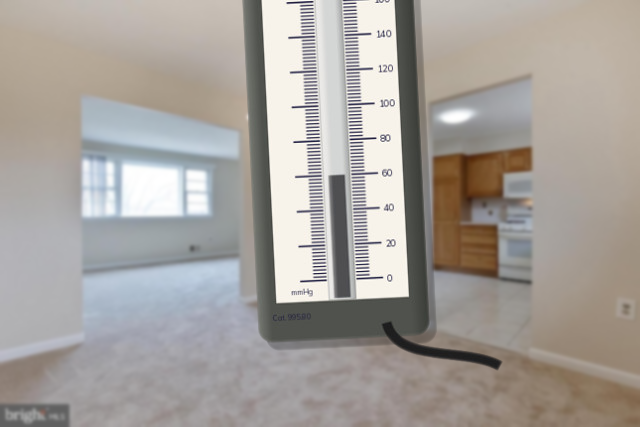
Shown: 60 mmHg
